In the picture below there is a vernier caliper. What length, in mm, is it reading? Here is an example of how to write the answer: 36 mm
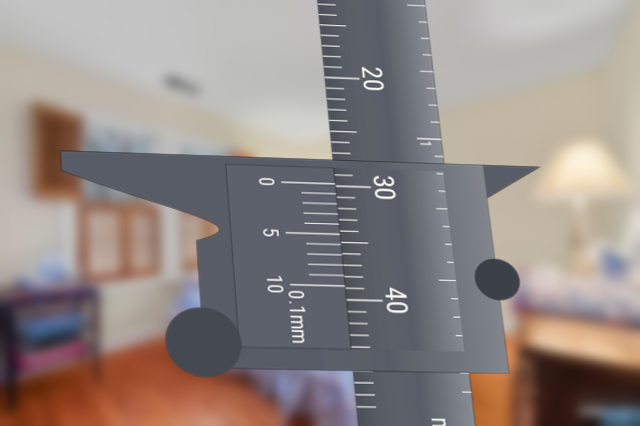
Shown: 29.8 mm
